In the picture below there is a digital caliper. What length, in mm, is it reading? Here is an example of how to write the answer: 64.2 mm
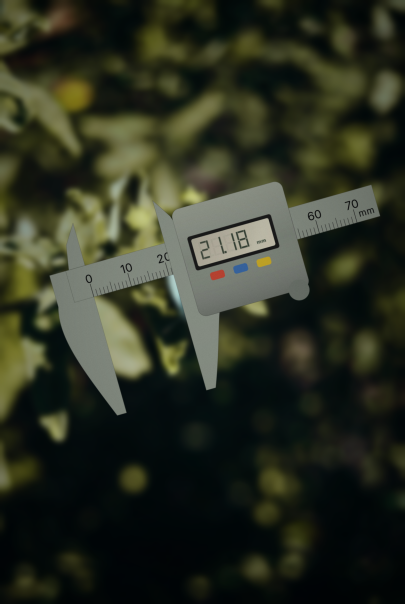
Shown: 21.18 mm
